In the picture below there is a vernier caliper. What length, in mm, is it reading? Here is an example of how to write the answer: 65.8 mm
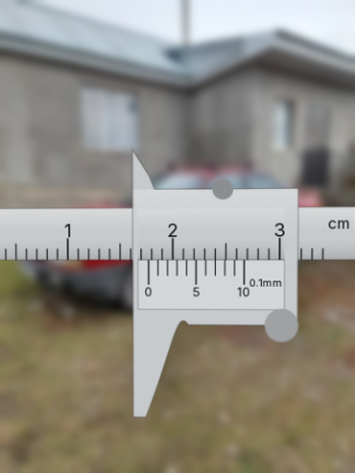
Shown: 17.7 mm
